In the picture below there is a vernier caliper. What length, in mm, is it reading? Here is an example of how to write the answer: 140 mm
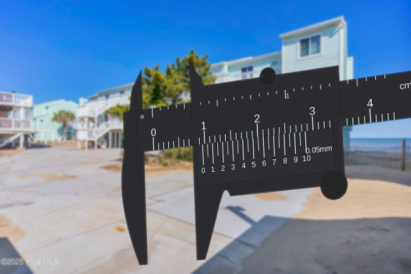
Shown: 9.6 mm
